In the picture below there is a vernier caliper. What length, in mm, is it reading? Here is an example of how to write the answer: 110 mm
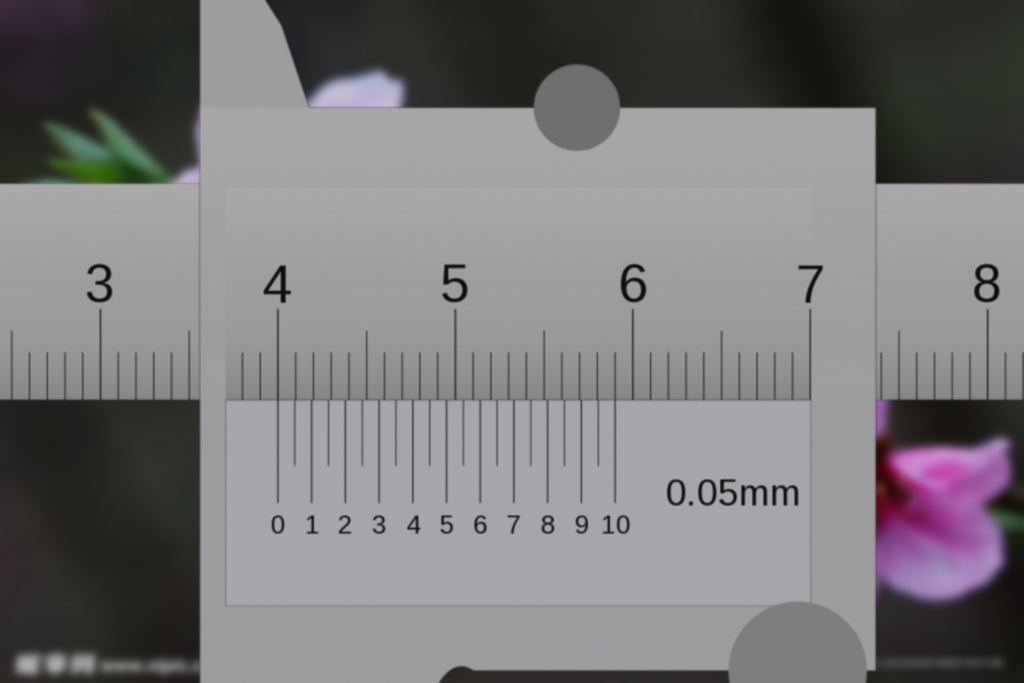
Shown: 40.0 mm
